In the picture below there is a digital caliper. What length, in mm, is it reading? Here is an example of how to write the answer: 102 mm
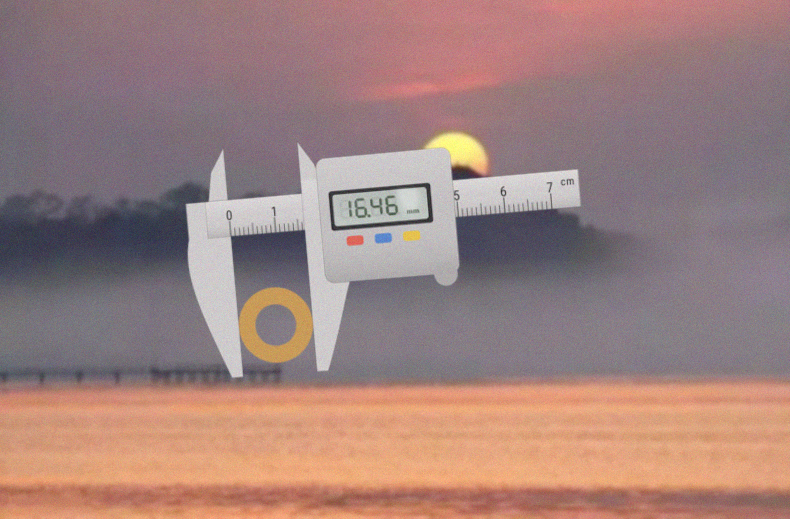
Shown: 16.46 mm
